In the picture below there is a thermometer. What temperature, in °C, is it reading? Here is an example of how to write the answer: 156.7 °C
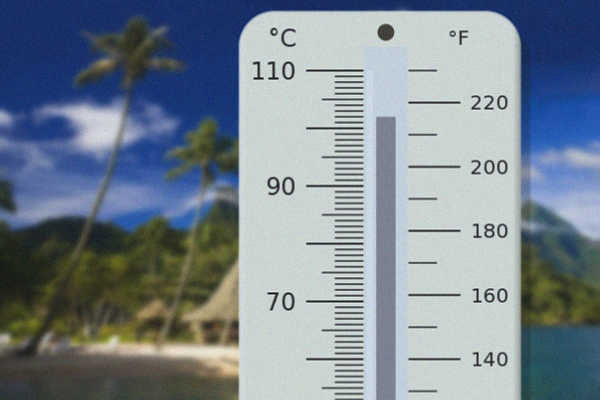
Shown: 102 °C
